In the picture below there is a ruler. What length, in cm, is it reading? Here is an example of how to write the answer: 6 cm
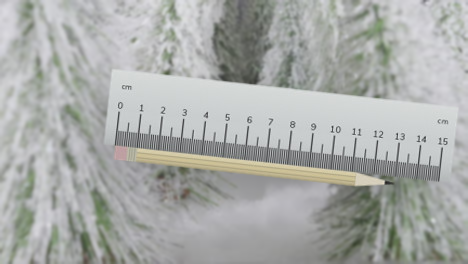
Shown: 13 cm
